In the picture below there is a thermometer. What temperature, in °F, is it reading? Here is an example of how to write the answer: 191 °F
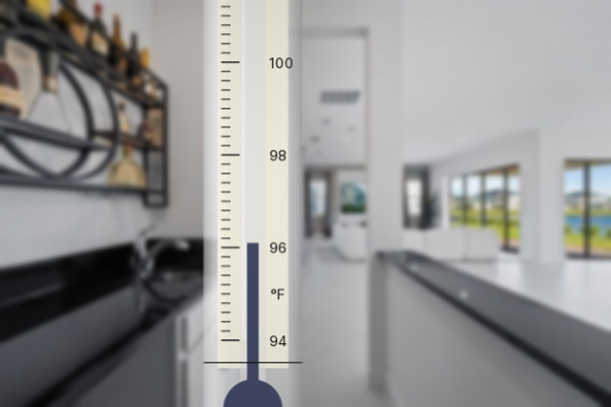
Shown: 96.1 °F
